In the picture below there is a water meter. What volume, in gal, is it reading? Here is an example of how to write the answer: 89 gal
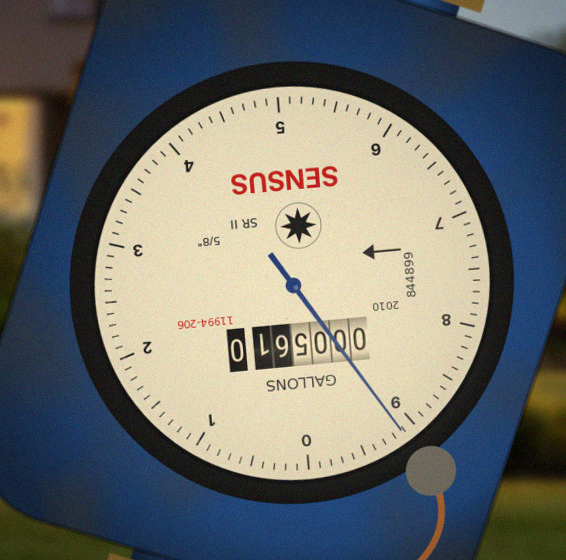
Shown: 5609.1 gal
